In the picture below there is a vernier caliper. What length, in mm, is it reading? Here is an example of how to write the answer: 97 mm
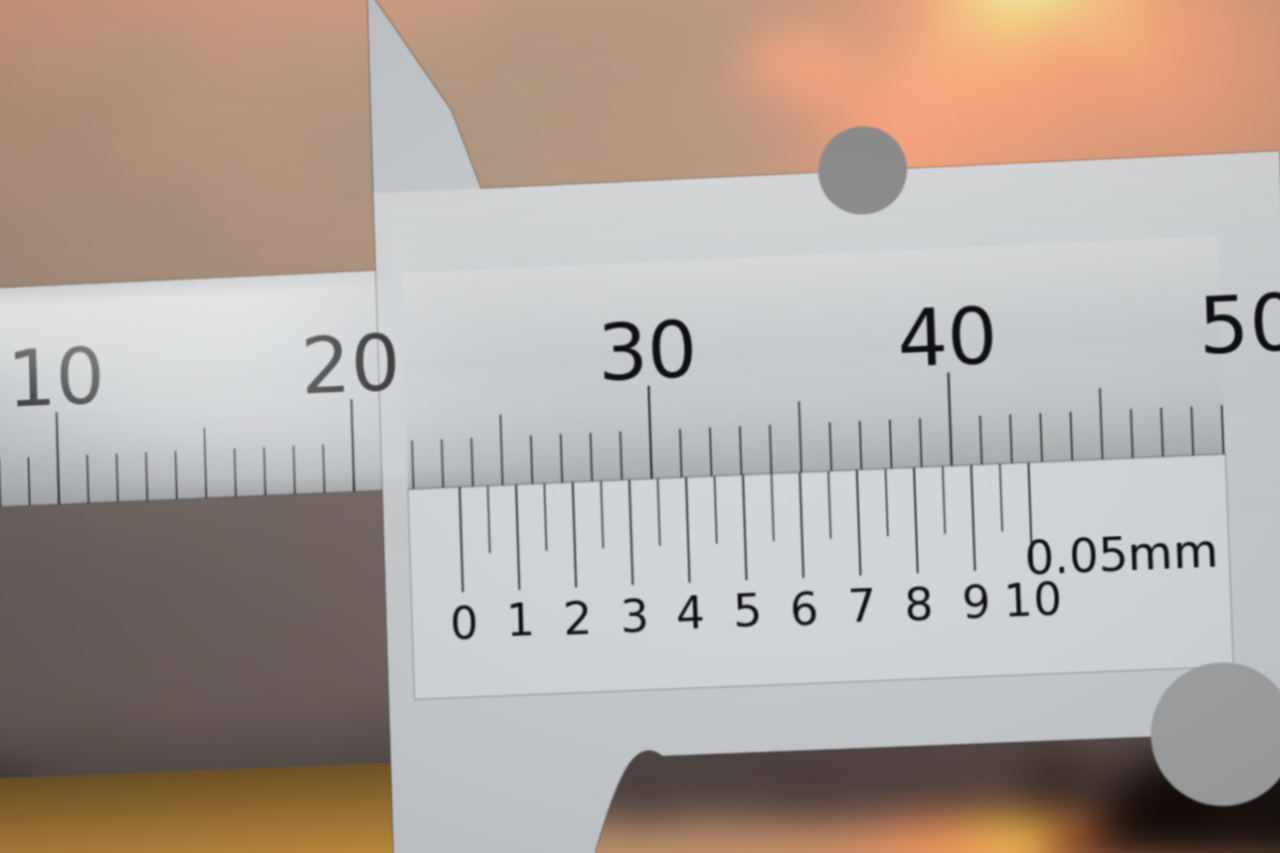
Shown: 23.55 mm
